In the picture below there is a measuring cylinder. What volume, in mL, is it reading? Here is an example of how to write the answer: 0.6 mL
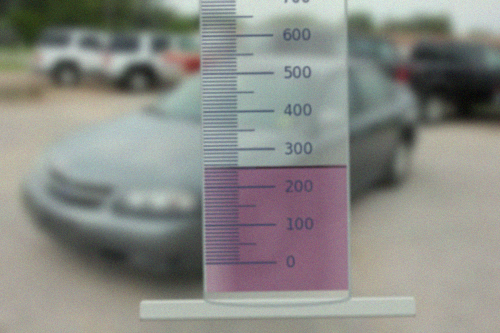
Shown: 250 mL
